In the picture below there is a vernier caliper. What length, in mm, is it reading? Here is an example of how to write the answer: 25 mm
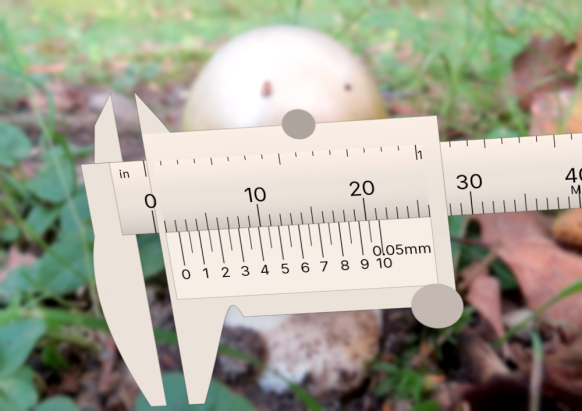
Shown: 2.2 mm
